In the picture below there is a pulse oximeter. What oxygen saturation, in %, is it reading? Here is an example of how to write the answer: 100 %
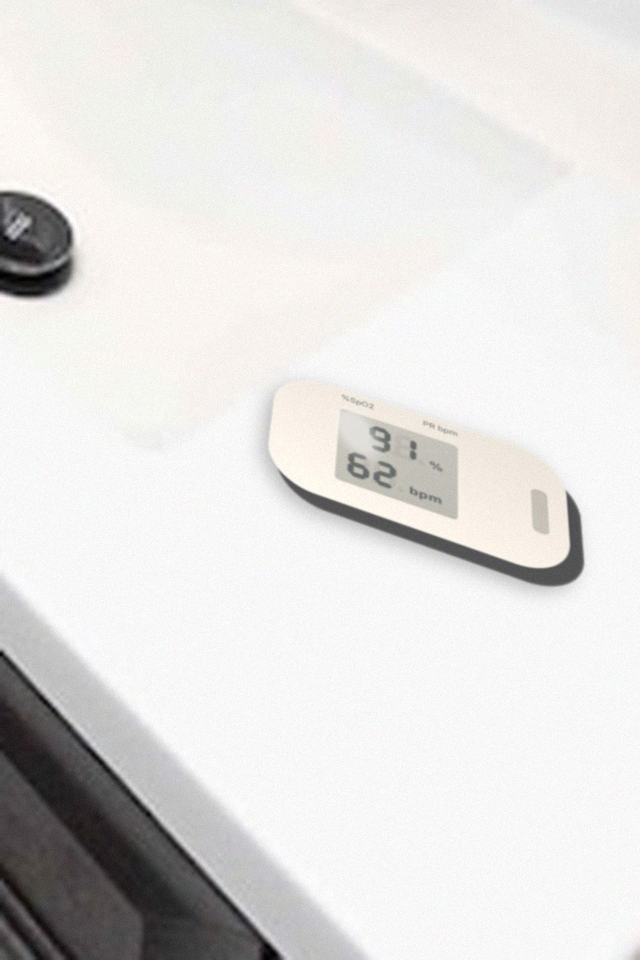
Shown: 91 %
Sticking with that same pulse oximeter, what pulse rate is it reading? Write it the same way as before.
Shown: 62 bpm
